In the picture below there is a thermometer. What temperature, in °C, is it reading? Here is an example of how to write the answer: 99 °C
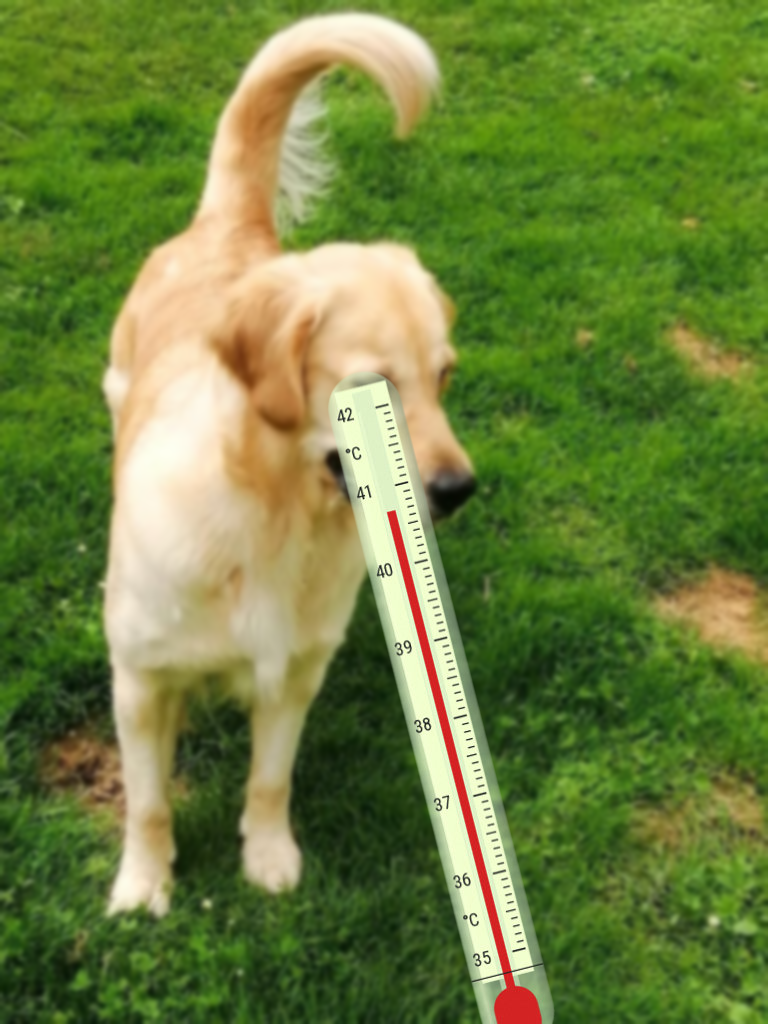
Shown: 40.7 °C
